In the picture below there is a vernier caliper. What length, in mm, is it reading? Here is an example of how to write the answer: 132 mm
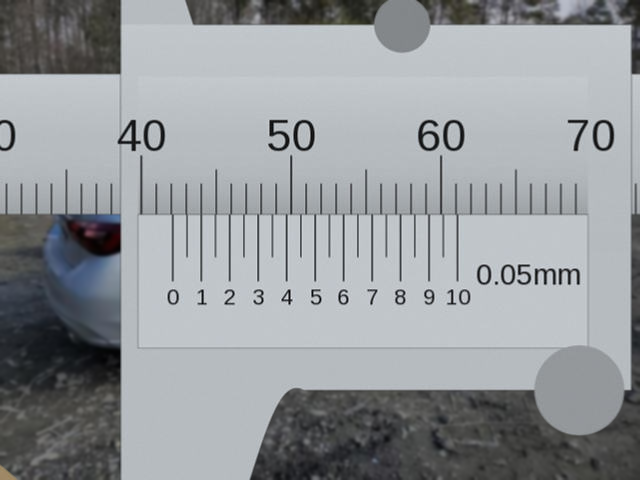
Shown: 42.1 mm
